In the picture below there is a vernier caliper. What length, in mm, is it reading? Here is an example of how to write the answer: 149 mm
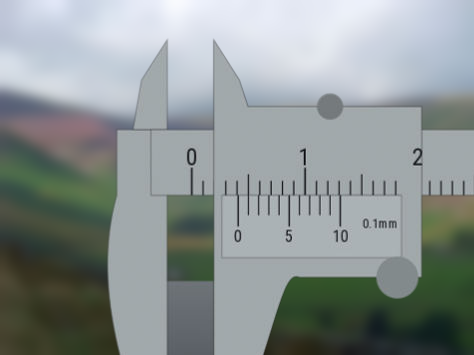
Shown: 4.1 mm
